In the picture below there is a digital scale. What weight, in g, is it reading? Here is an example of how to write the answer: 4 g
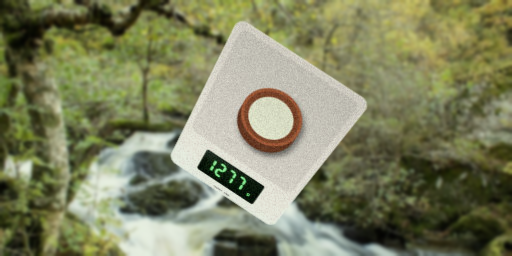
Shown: 1277 g
